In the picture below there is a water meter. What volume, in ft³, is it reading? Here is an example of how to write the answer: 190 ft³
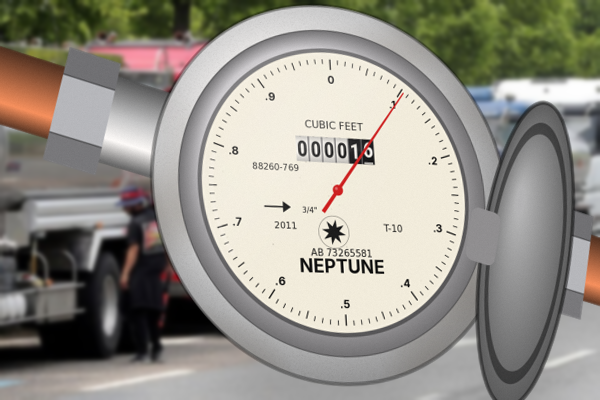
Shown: 16.10 ft³
